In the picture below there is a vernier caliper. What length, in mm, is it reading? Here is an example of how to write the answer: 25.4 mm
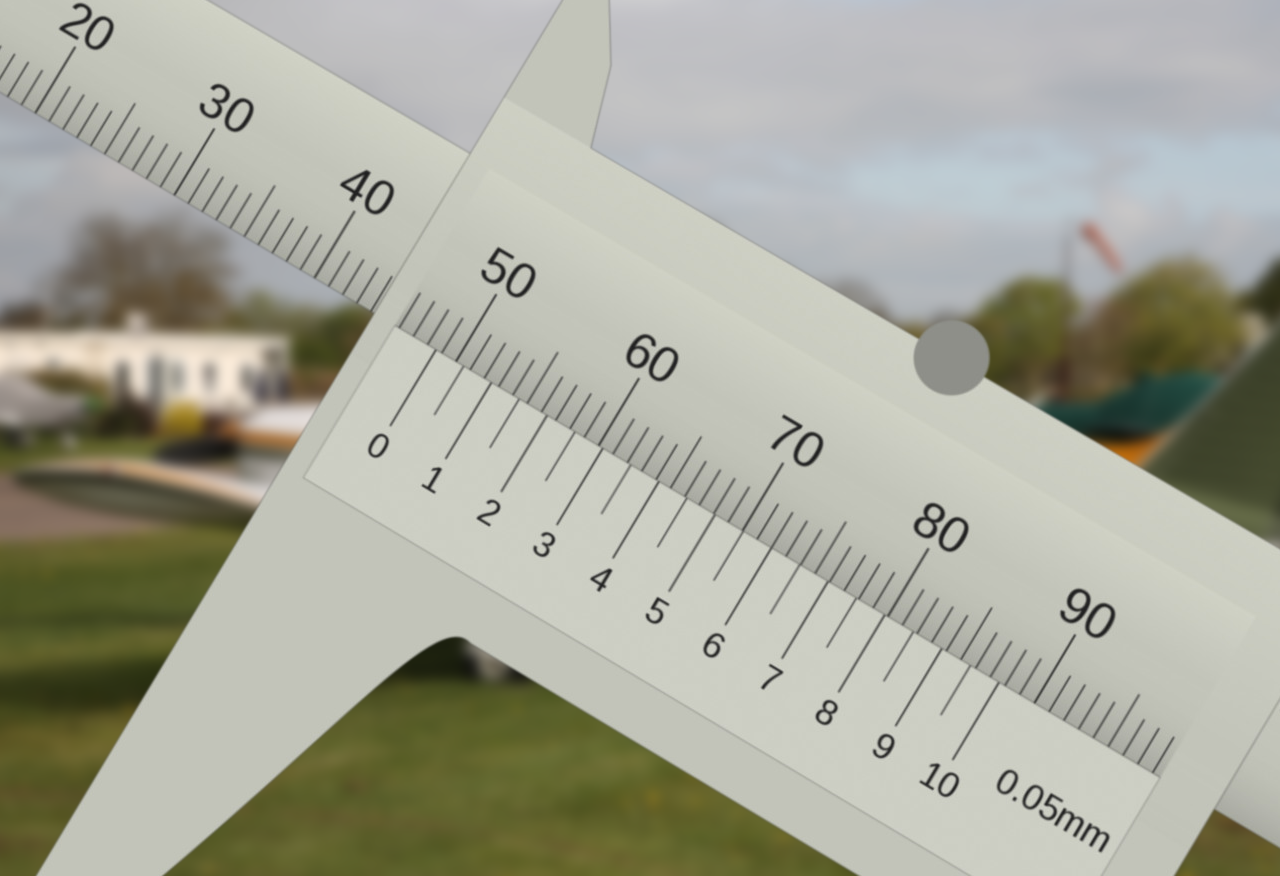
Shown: 48.6 mm
